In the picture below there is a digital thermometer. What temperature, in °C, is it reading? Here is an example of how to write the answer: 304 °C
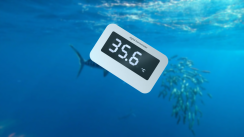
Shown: 35.6 °C
